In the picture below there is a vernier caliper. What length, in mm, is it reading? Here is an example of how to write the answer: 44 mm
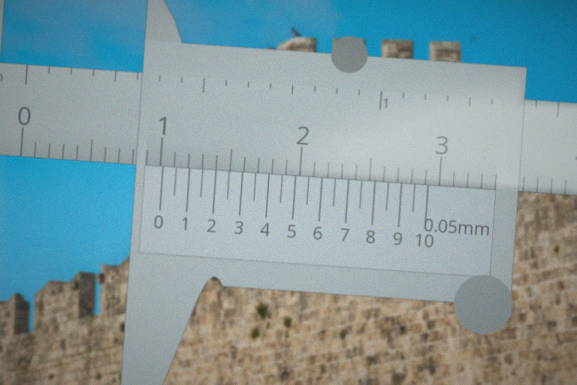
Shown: 10.2 mm
